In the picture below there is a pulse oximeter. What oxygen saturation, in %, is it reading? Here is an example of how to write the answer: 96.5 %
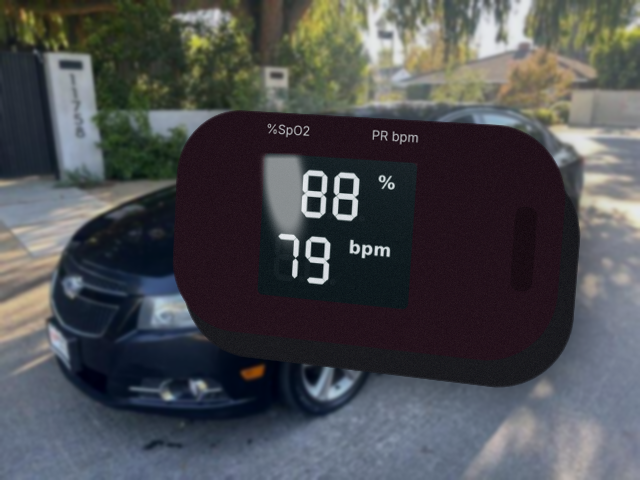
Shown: 88 %
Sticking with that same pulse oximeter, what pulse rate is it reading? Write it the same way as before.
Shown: 79 bpm
